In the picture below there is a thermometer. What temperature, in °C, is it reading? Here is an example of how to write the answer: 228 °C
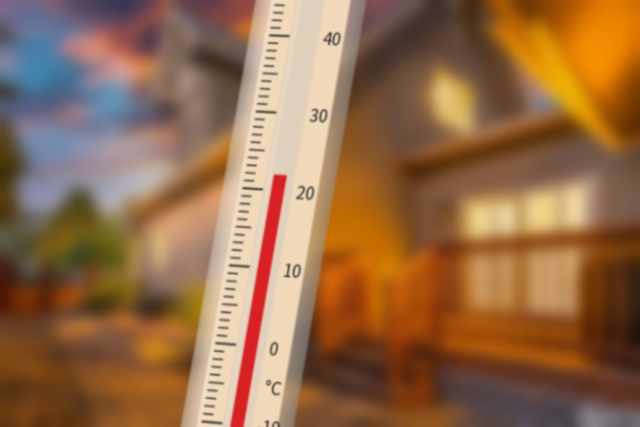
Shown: 22 °C
